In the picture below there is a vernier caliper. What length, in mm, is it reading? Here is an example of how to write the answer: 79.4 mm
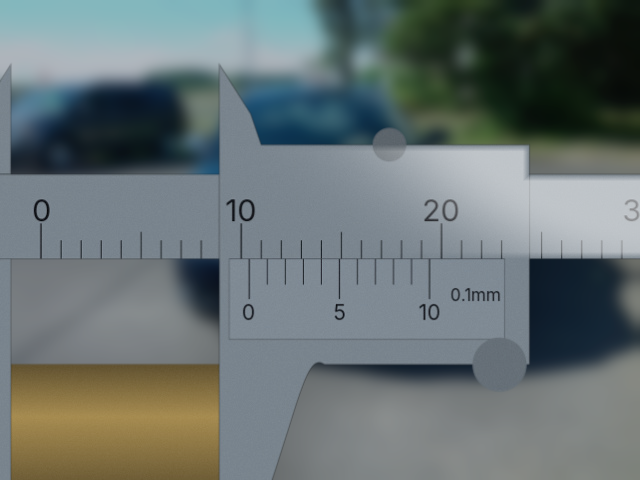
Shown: 10.4 mm
